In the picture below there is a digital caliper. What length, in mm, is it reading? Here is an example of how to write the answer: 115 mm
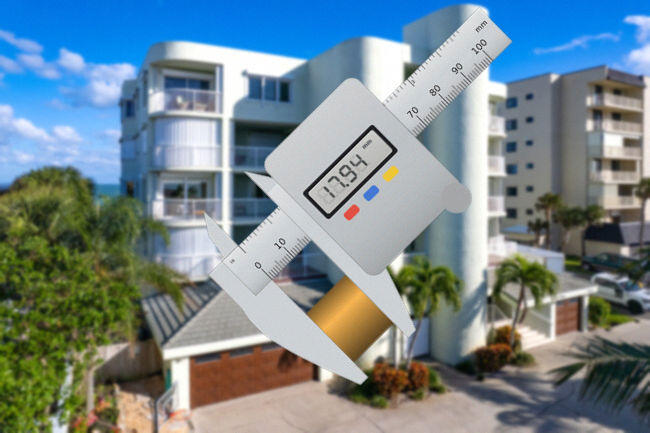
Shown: 17.94 mm
